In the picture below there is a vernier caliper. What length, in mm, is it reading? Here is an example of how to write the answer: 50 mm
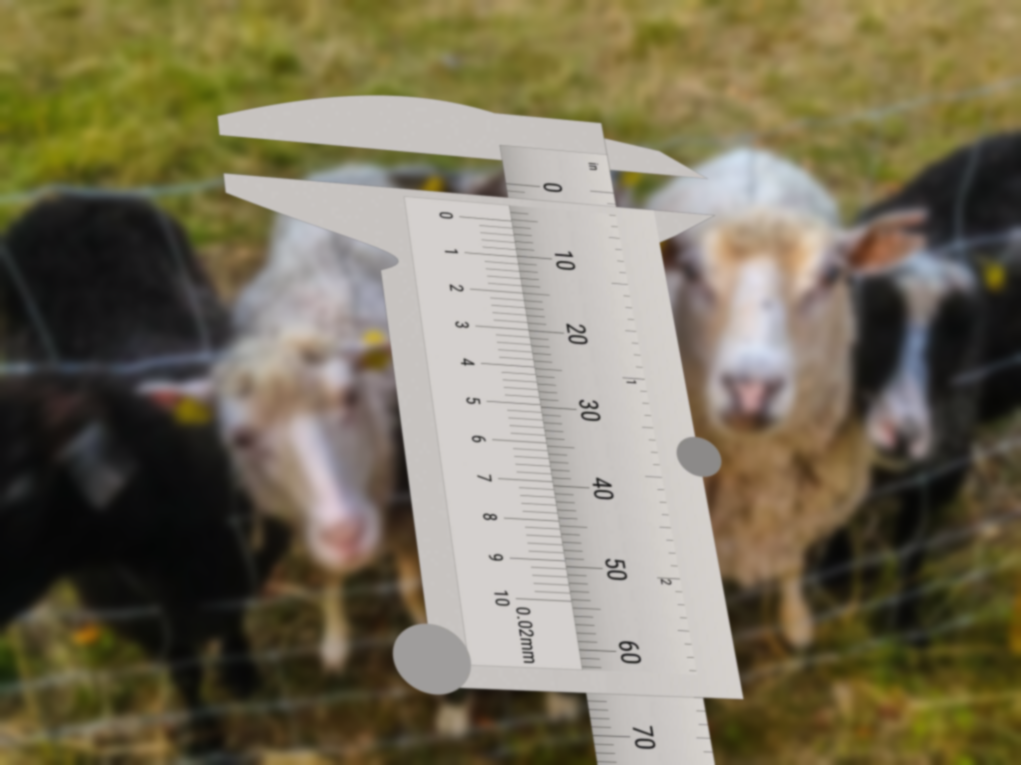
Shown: 5.2 mm
